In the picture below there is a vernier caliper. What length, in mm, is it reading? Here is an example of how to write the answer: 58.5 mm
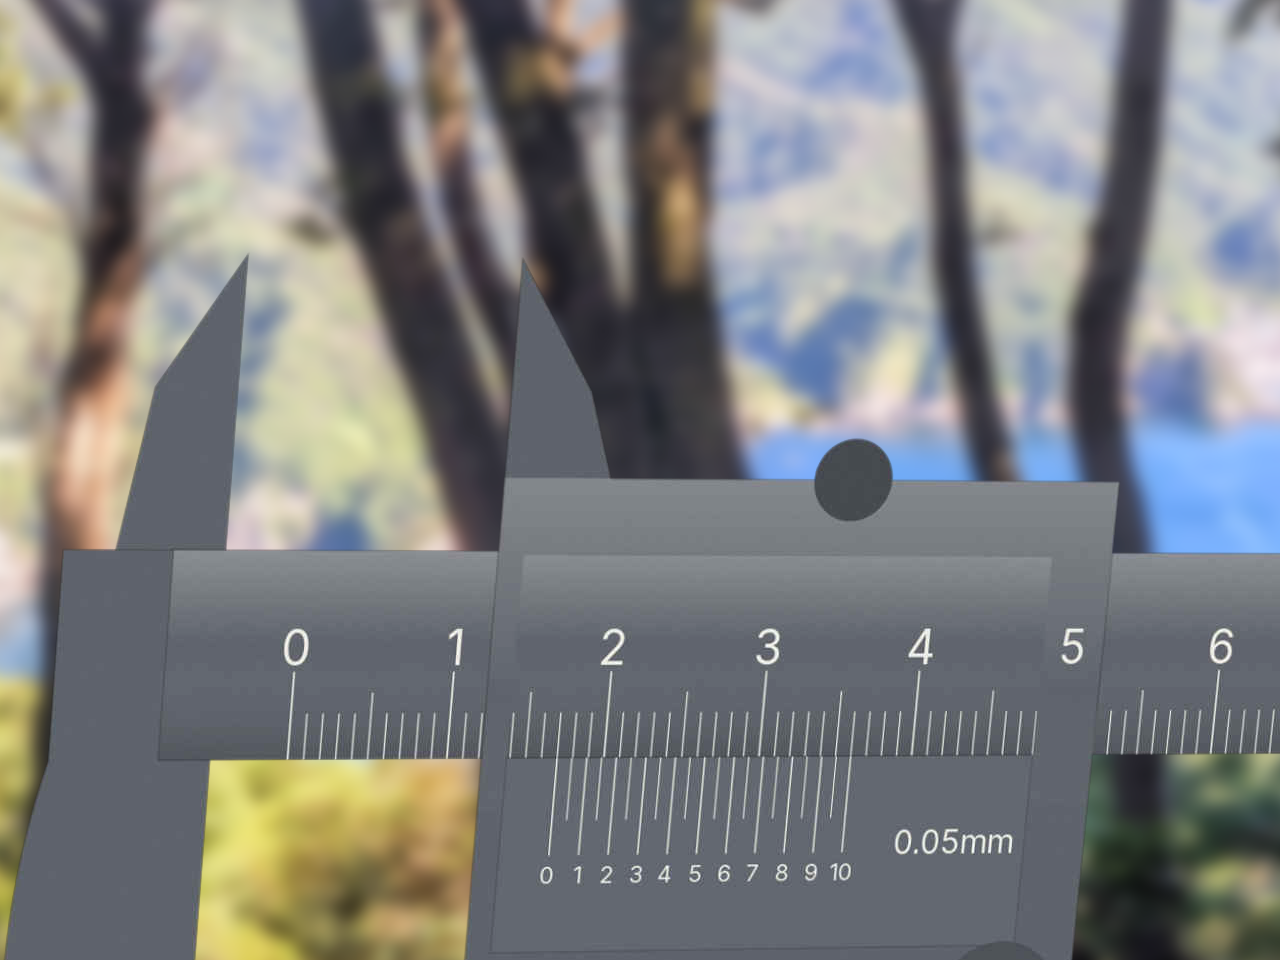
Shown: 17.0 mm
